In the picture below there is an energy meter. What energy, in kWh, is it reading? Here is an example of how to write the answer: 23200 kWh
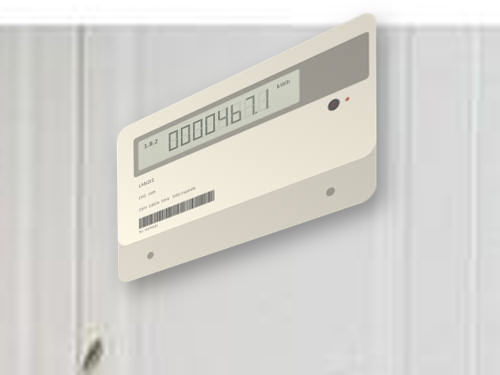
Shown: 467.1 kWh
